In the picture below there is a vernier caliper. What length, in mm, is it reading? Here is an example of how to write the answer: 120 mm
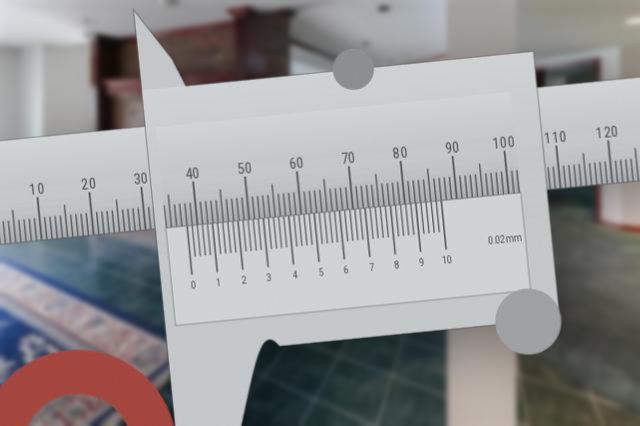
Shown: 38.0 mm
